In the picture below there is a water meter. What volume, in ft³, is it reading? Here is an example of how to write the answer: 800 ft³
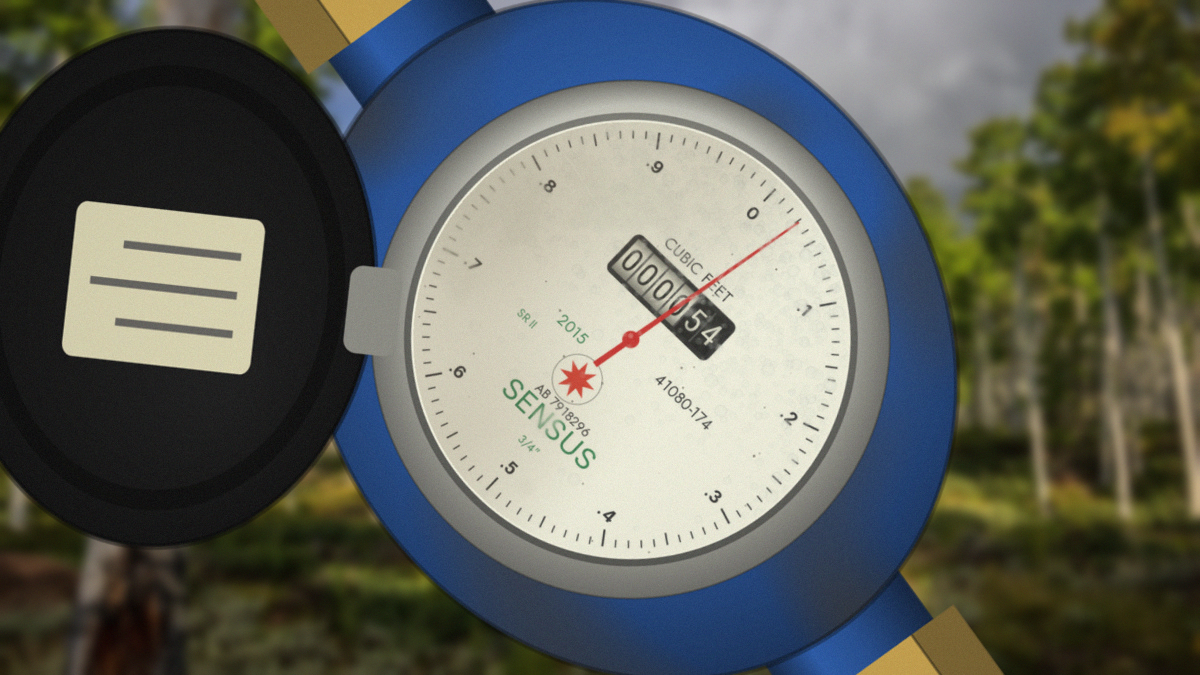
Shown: 54.03 ft³
